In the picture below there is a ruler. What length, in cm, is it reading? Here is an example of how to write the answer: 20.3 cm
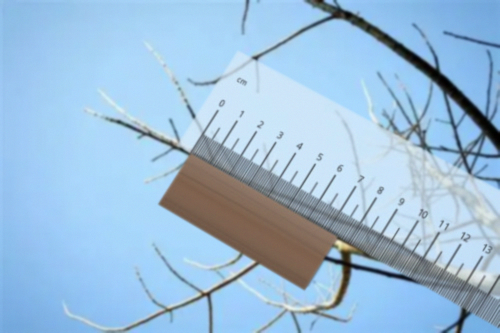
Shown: 7.5 cm
